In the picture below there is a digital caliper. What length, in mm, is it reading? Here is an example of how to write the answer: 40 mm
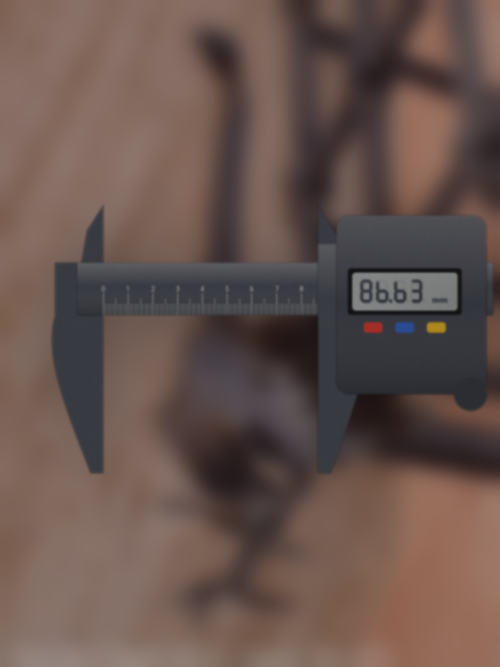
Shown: 86.63 mm
